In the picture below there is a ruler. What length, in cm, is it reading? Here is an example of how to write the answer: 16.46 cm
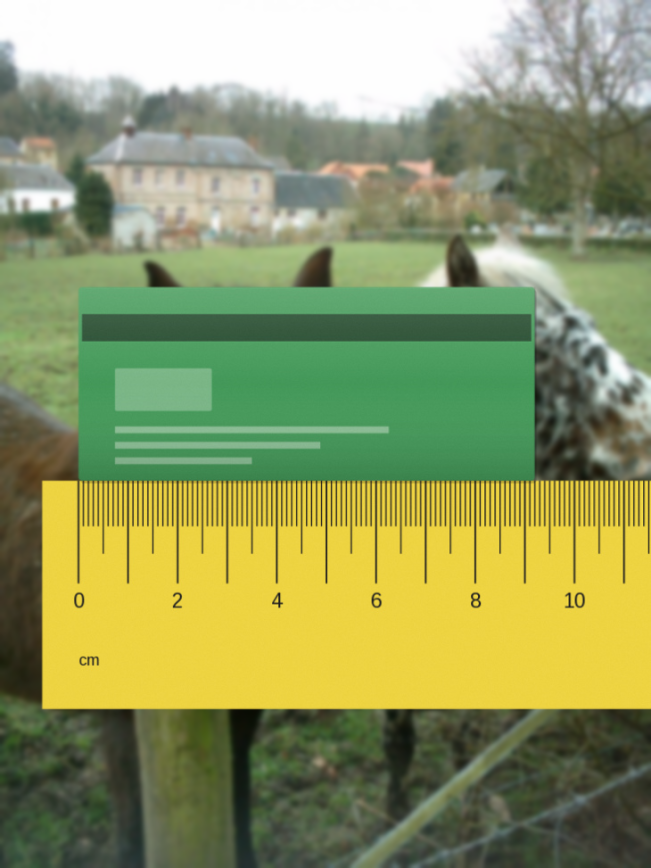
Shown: 9.2 cm
